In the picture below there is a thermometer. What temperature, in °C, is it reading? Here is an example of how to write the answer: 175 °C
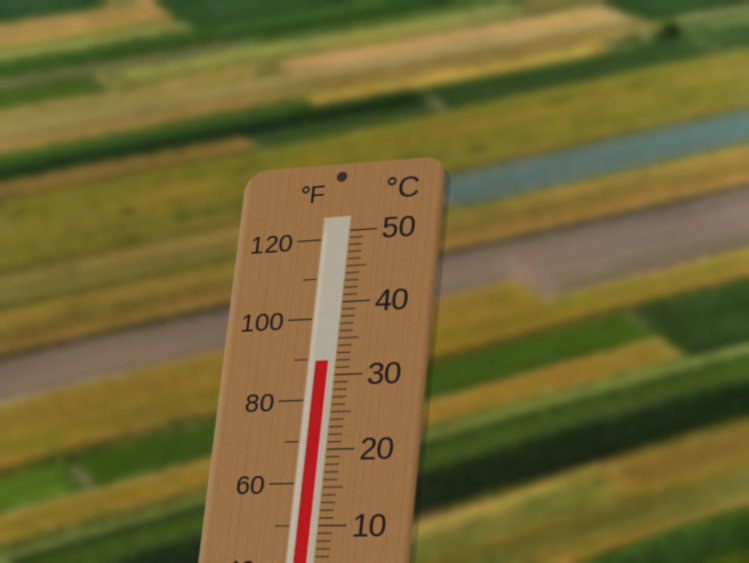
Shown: 32 °C
